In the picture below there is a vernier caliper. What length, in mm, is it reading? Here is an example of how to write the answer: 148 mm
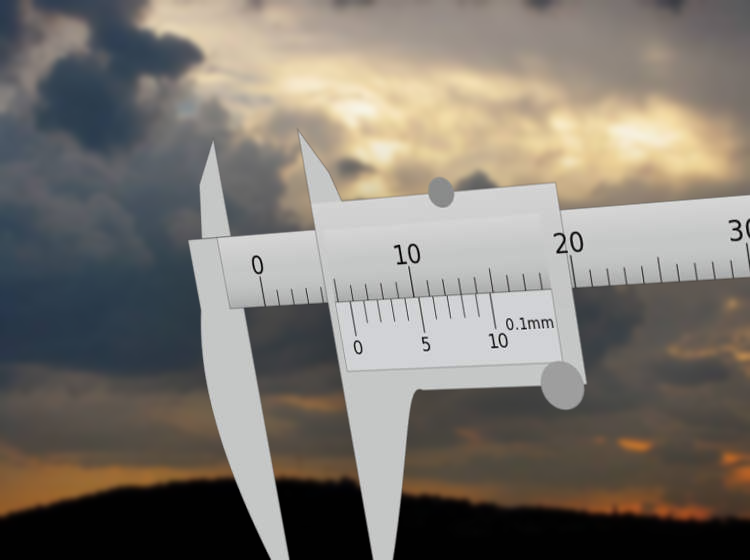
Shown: 5.8 mm
